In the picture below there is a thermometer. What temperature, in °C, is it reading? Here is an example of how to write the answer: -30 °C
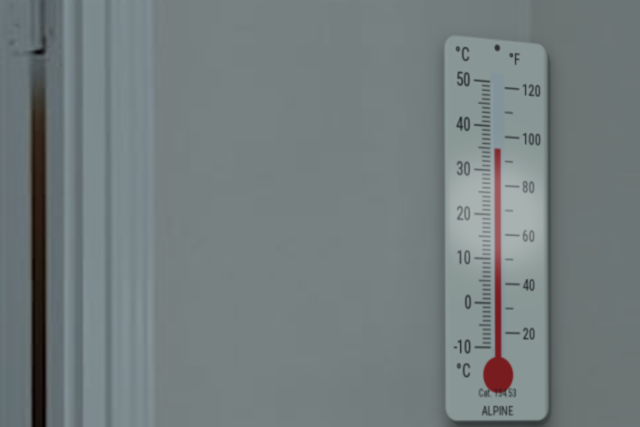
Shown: 35 °C
